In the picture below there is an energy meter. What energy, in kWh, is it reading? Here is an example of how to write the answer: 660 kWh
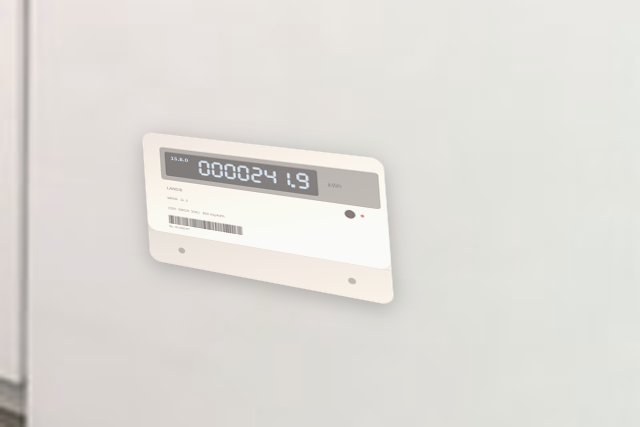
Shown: 241.9 kWh
